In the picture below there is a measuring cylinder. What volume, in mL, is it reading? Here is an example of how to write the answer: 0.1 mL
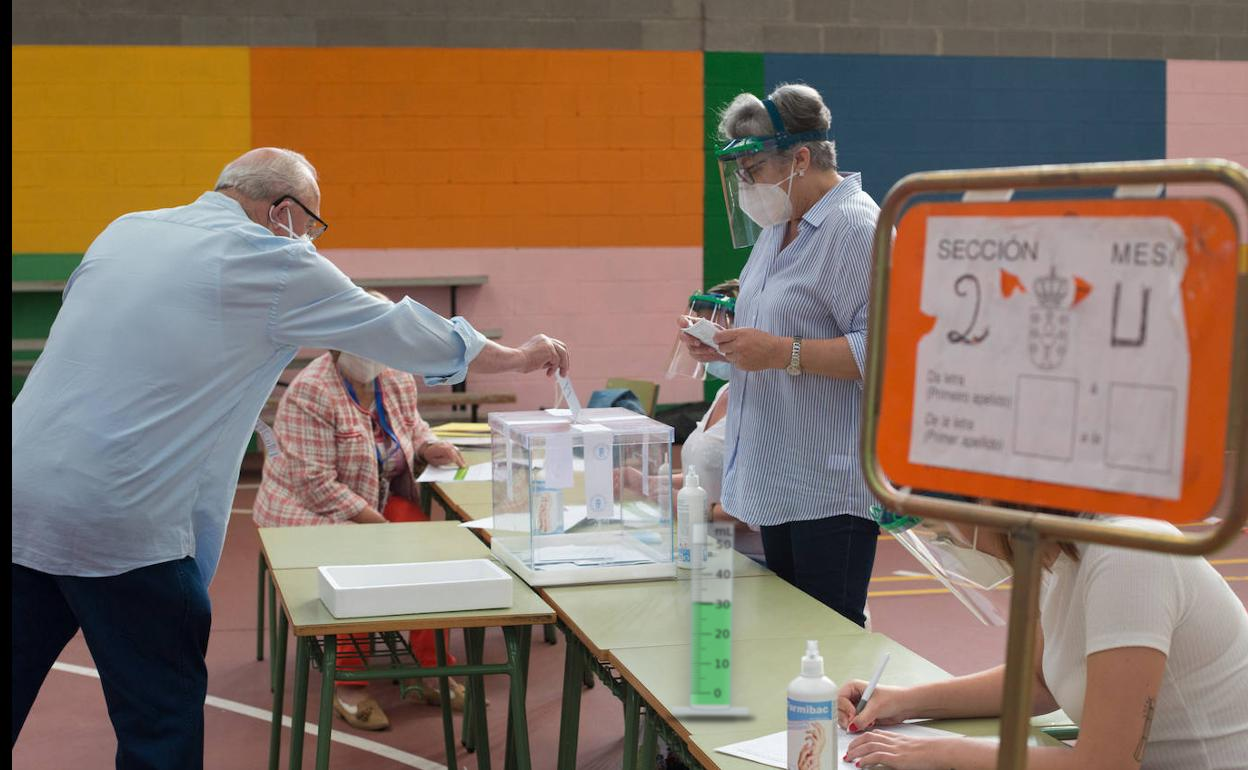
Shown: 30 mL
